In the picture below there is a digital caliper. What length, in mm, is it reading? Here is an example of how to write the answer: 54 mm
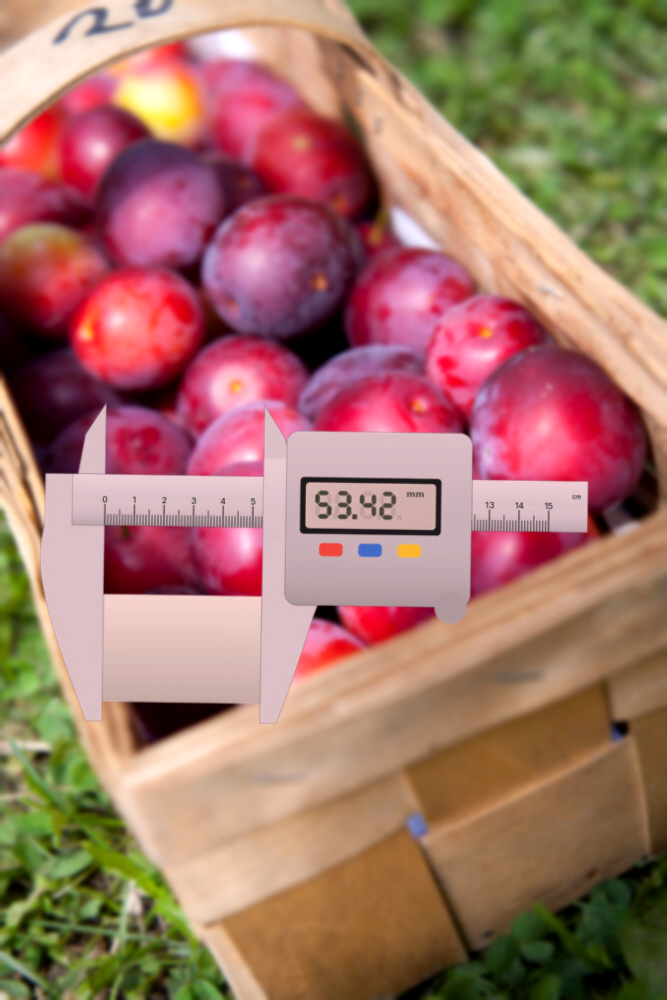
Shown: 53.42 mm
